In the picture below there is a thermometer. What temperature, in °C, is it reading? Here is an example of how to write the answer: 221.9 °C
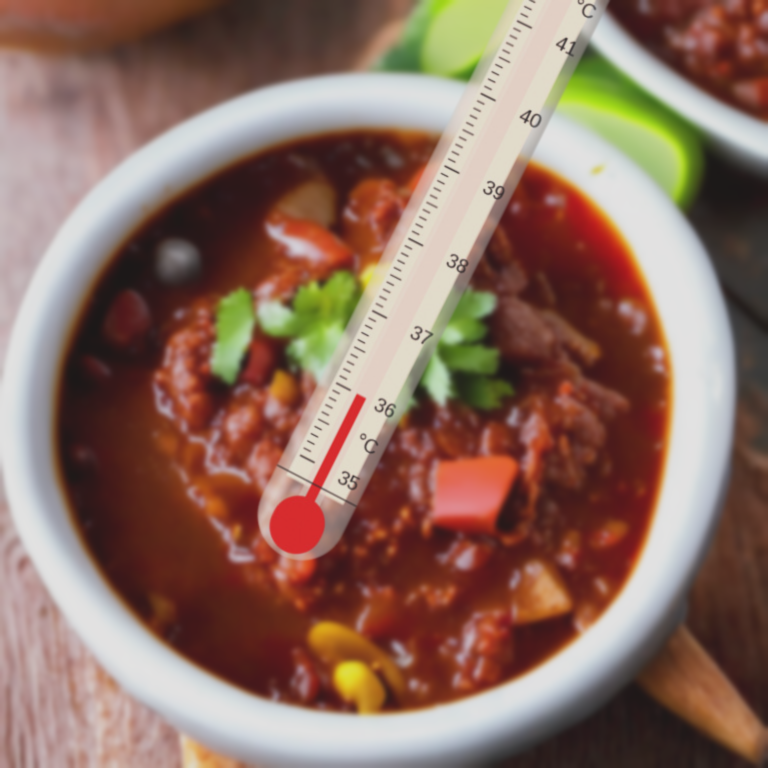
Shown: 36 °C
